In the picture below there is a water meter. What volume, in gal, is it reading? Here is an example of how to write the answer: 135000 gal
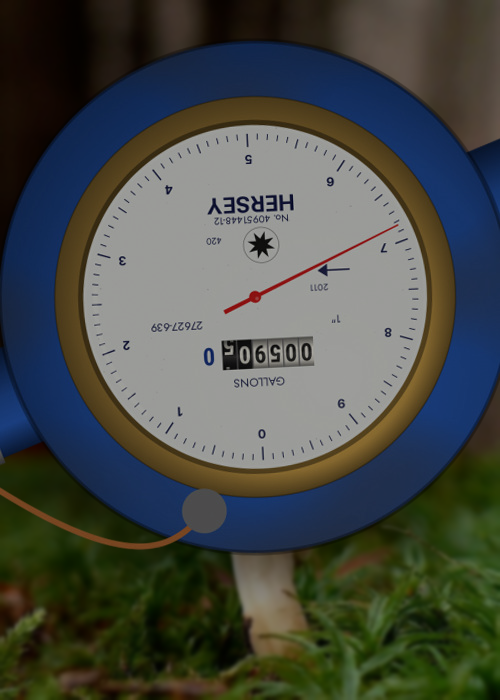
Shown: 59046.8 gal
